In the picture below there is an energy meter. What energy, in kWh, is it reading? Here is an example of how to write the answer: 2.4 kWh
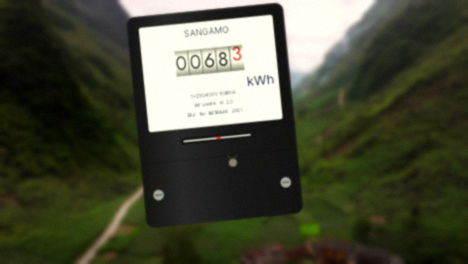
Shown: 68.3 kWh
